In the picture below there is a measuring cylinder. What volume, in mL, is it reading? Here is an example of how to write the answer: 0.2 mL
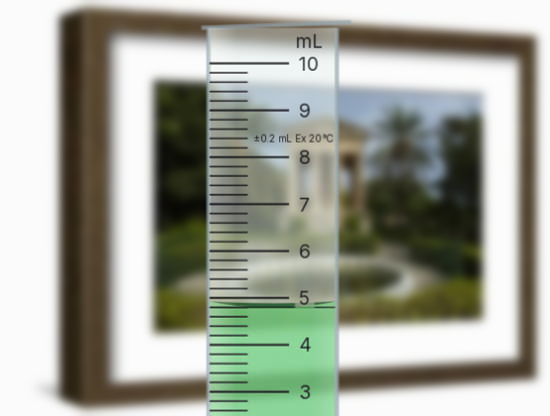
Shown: 4.8 mL
